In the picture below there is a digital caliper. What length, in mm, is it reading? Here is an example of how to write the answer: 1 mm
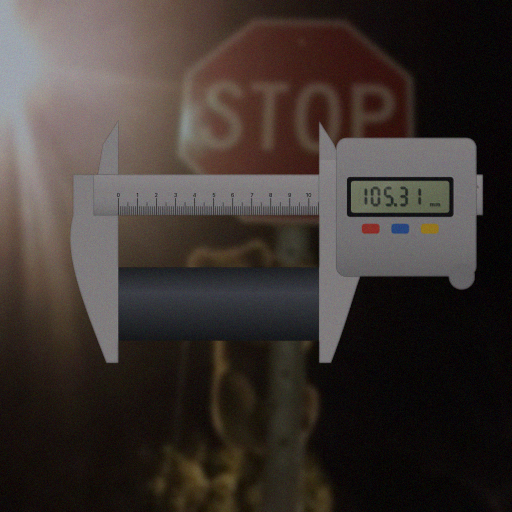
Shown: 105.31 mm
